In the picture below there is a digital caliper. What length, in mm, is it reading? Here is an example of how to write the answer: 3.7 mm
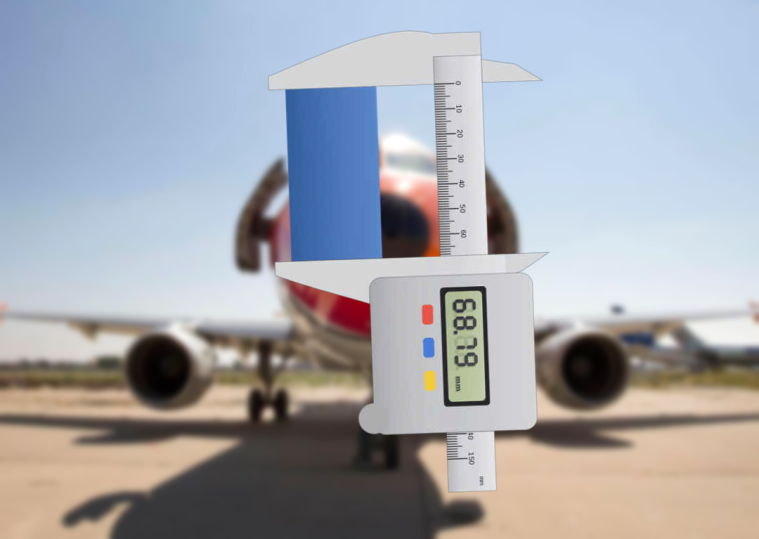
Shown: 68.79 mm
